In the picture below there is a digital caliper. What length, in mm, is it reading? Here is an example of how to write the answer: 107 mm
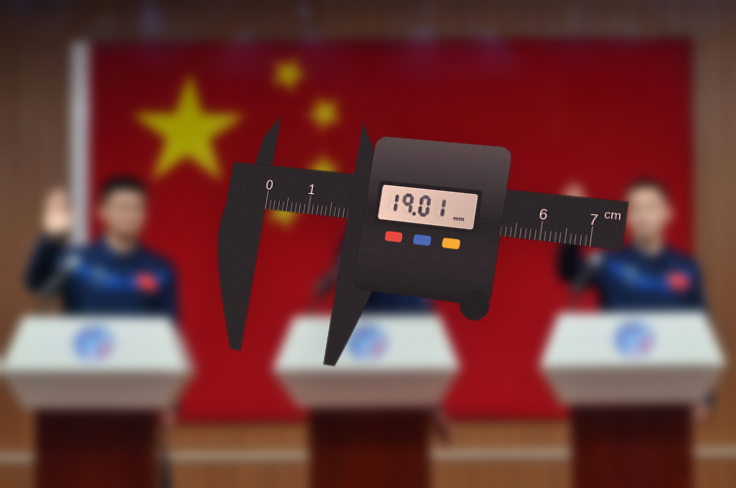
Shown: 19.01 mm
